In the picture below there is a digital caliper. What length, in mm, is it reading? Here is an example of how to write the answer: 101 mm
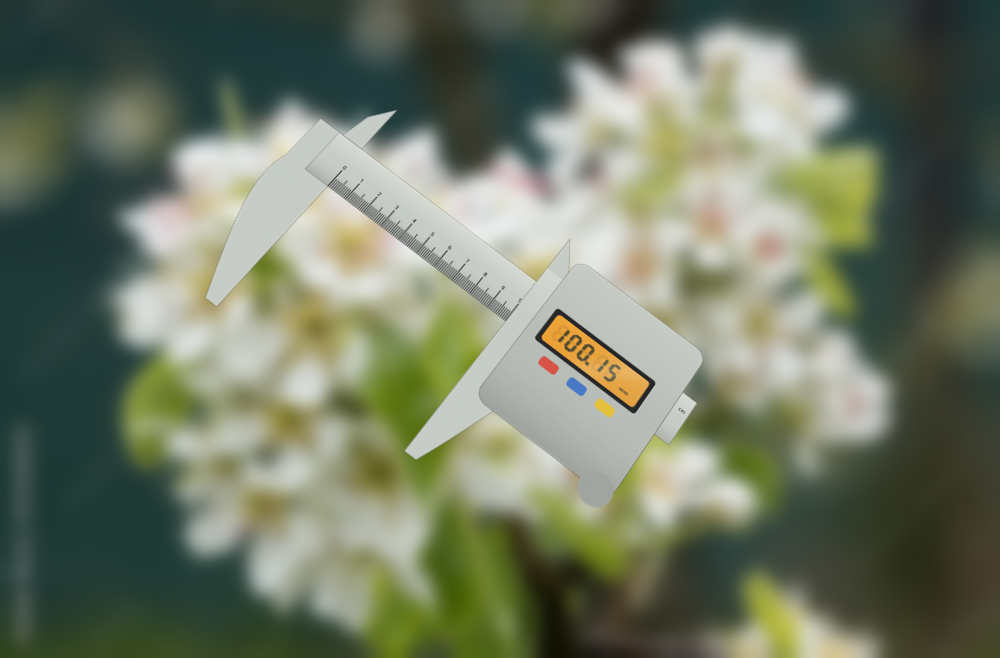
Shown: 100.15 mm
